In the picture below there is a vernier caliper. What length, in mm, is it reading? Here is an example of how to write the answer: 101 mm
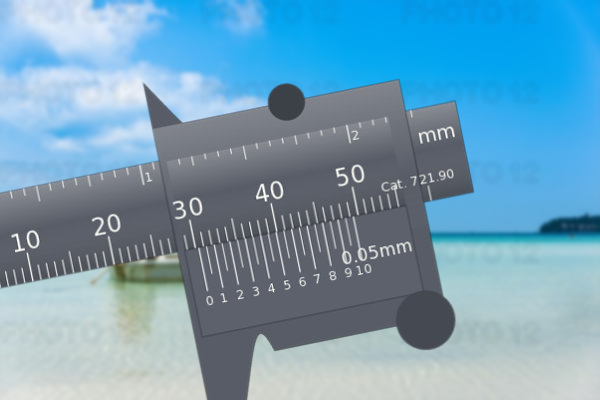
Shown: 30.4 mm
